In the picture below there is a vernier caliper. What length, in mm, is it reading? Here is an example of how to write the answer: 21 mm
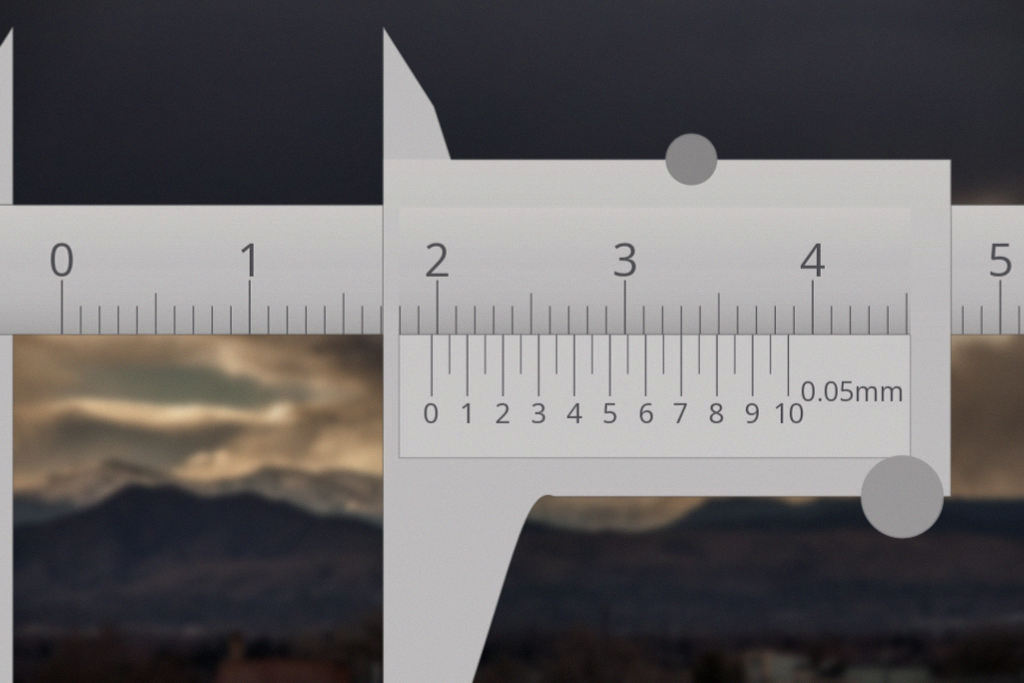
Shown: 19.7 mm
